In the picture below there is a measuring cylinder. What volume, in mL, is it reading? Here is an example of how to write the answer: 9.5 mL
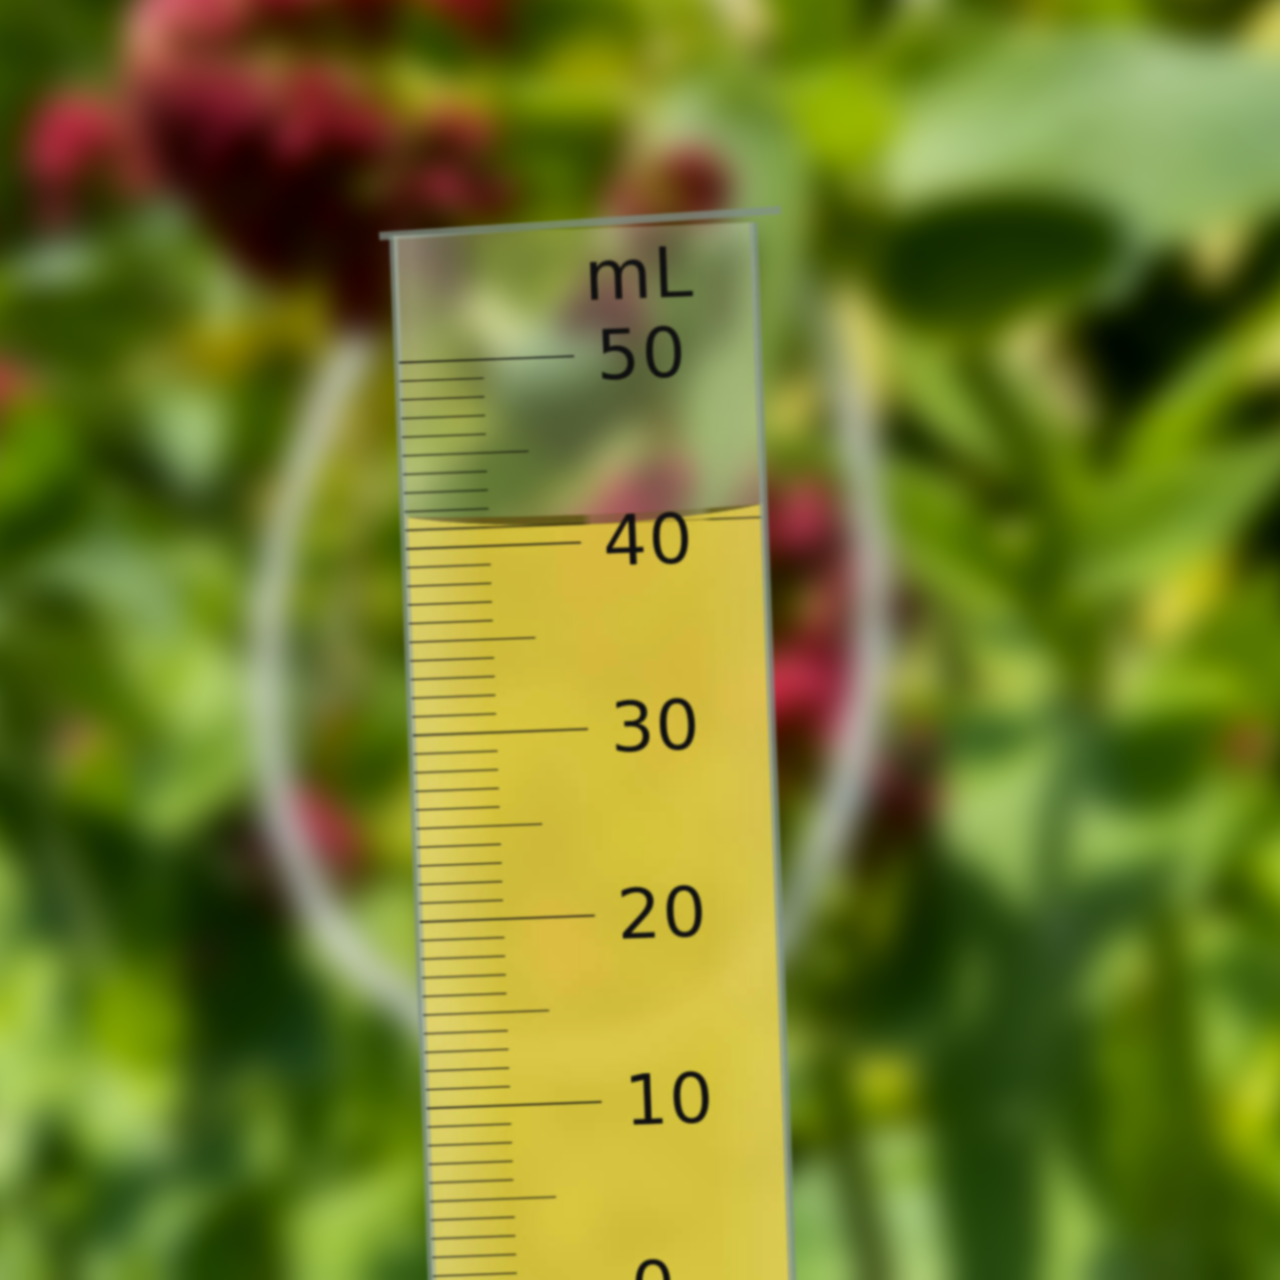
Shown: 41 mL
